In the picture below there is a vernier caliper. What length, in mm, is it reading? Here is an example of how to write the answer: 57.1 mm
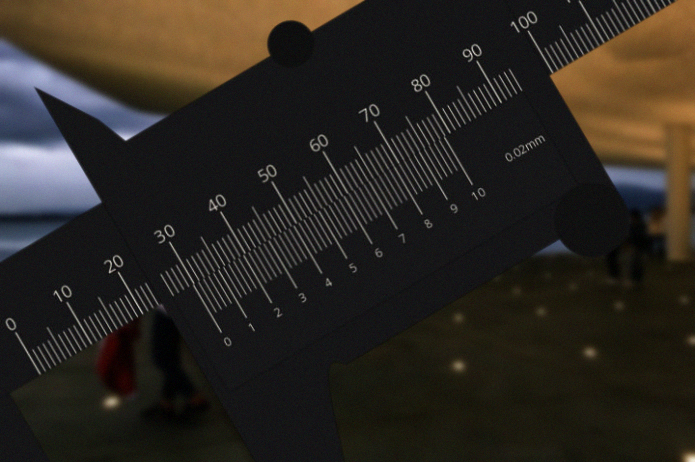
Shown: 29.8 mm
